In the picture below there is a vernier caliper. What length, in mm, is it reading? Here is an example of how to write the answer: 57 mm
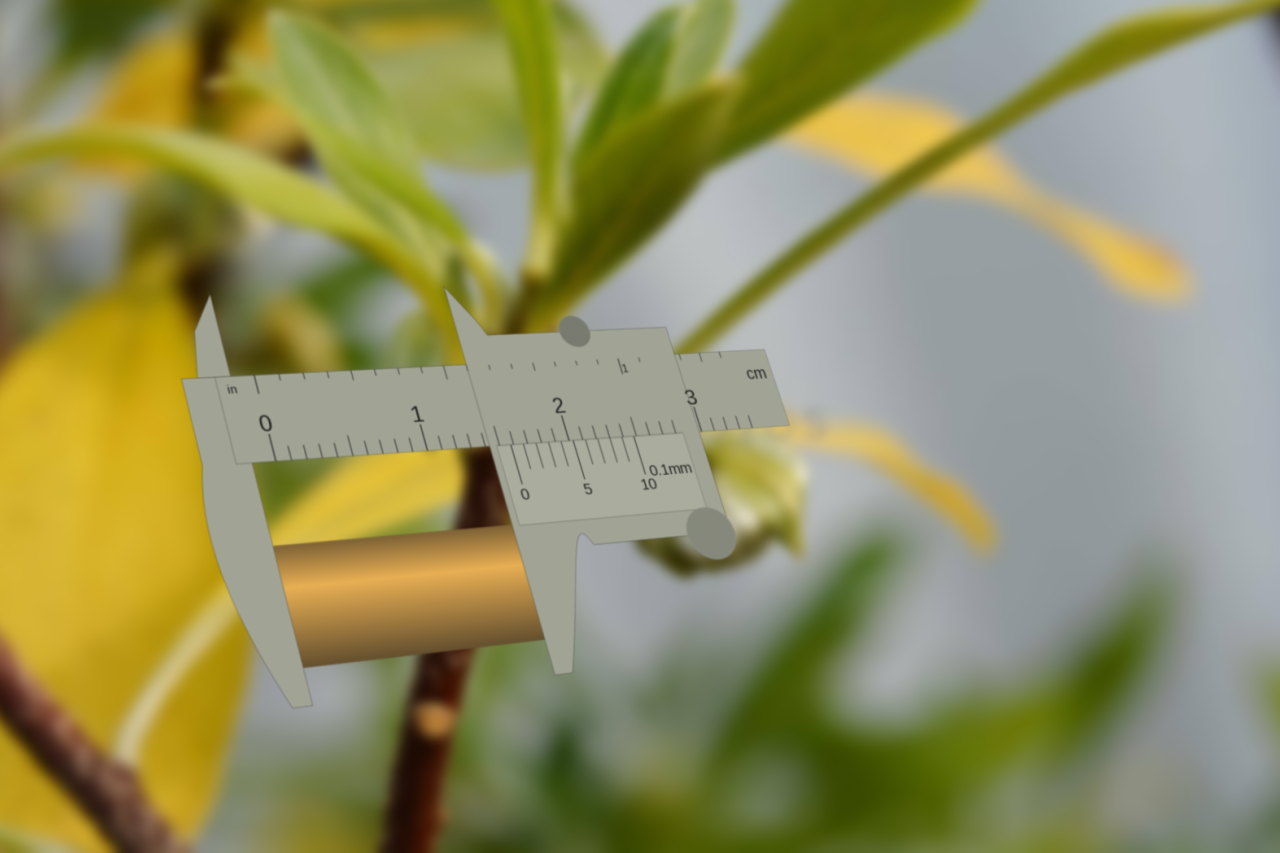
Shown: 15.8 mm
